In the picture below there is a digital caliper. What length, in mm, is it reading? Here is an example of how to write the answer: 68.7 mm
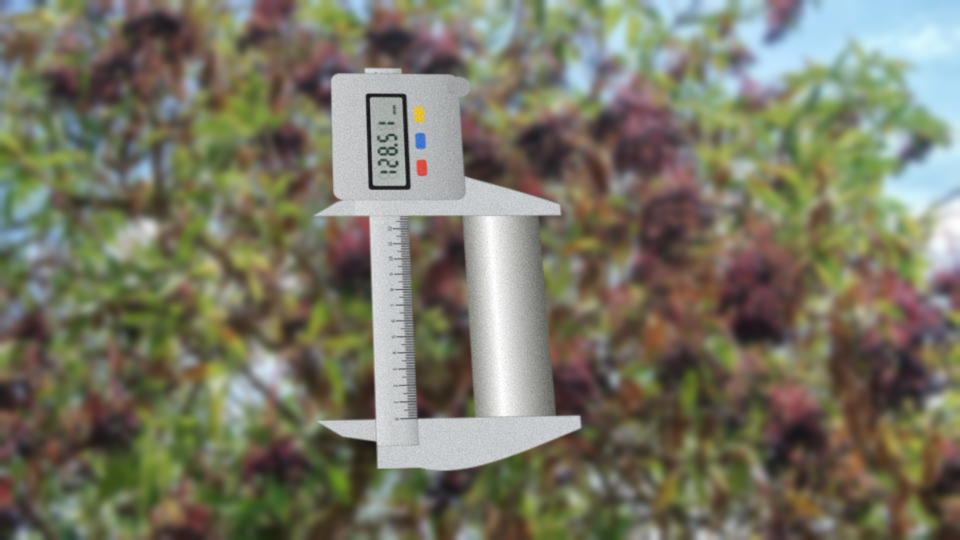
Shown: 128.51 mm
